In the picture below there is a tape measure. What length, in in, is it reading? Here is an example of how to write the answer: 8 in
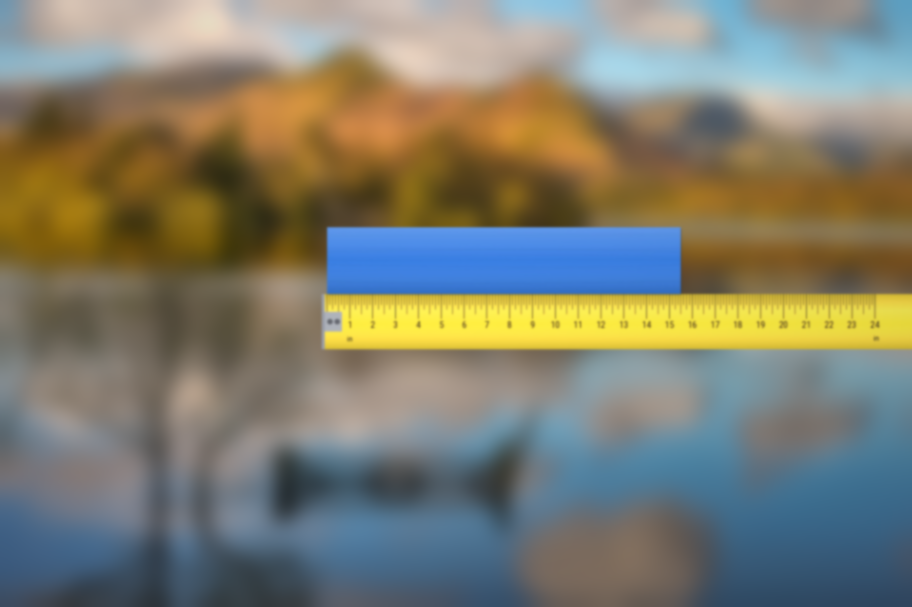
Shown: 15.5 in
